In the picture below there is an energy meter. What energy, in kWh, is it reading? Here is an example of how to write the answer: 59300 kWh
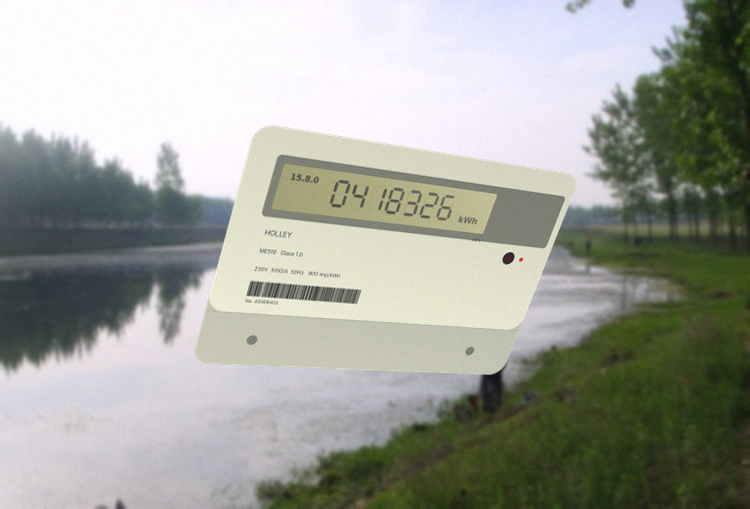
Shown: 418326 kWh
